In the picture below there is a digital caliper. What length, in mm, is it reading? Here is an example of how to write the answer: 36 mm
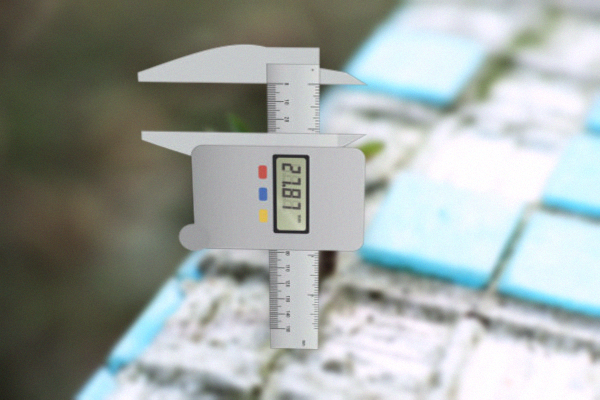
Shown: 27.87 mm
